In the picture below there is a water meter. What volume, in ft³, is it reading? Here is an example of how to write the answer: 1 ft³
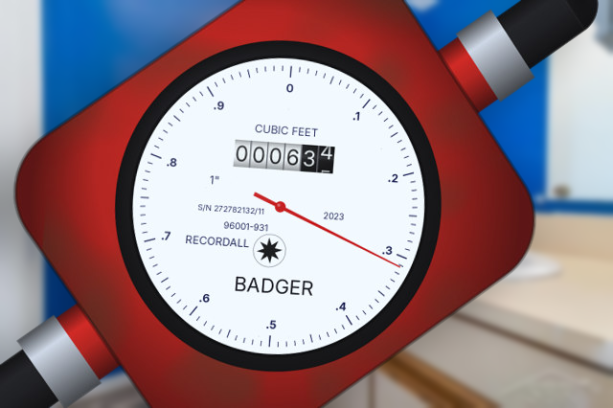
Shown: 634.31 ft³
